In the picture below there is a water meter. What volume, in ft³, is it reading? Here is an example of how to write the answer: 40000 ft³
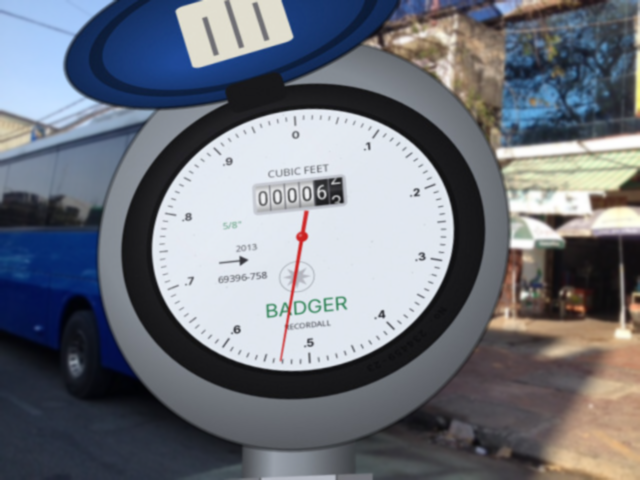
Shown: 62.53 ft³
